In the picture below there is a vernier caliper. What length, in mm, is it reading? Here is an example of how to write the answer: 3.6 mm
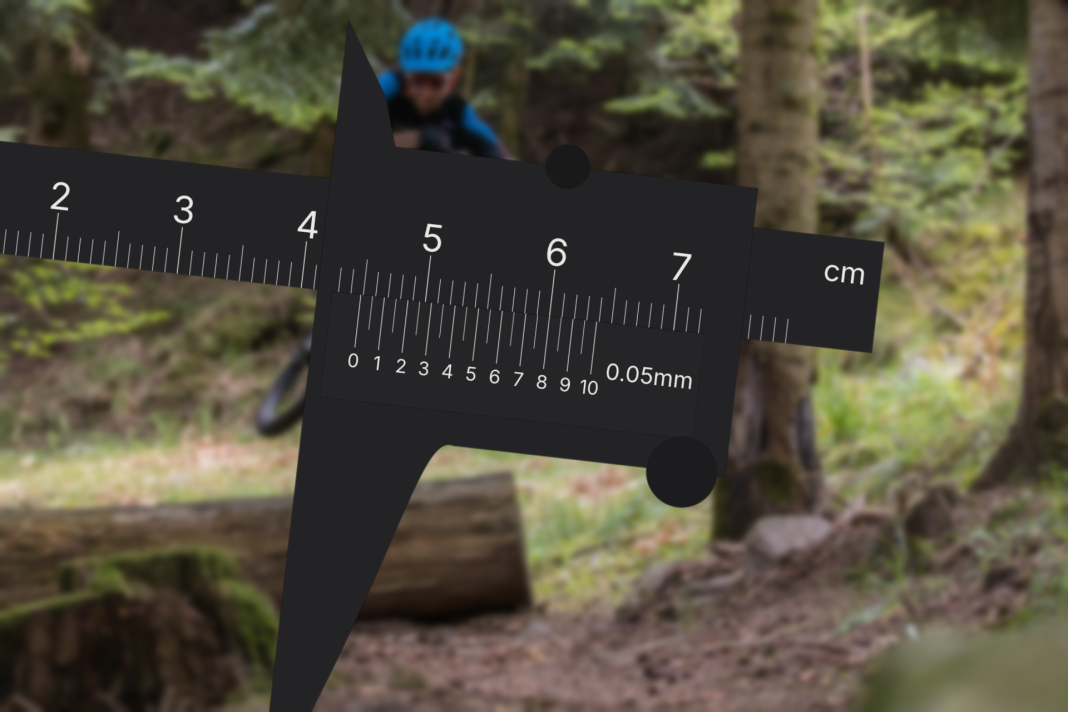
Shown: 44.8 mm
